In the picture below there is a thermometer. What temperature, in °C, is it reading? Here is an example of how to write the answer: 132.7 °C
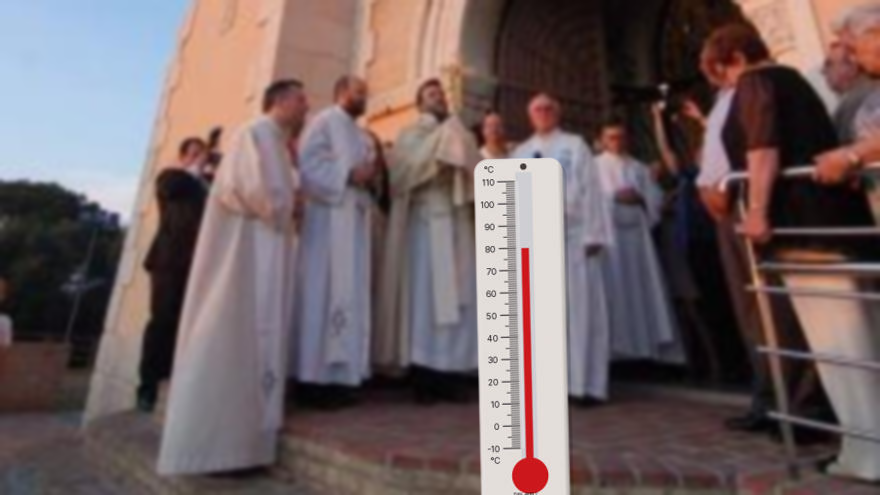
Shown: 80 °C
